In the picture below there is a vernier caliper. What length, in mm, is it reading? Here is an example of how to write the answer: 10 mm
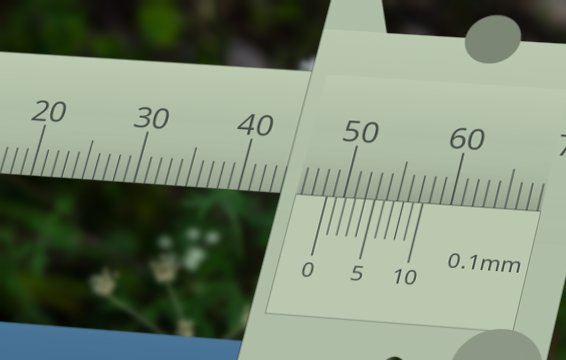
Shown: 48.4 mm
